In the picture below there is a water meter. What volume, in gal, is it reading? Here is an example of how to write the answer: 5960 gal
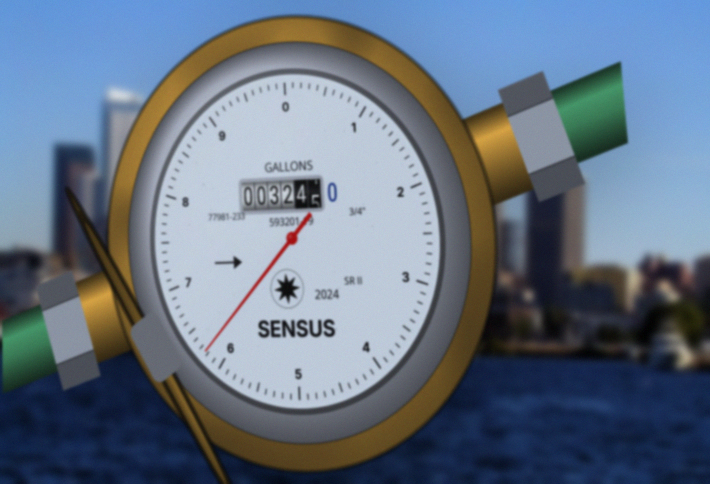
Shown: 32446.2 gal
